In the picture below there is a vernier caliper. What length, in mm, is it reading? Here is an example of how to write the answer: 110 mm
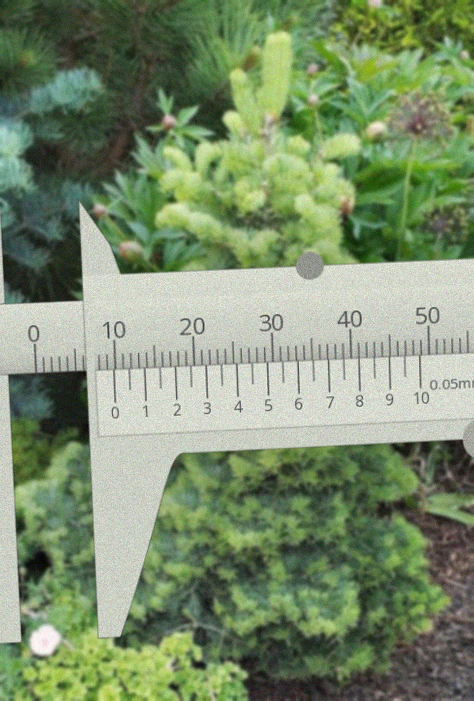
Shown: 9.8 mm
